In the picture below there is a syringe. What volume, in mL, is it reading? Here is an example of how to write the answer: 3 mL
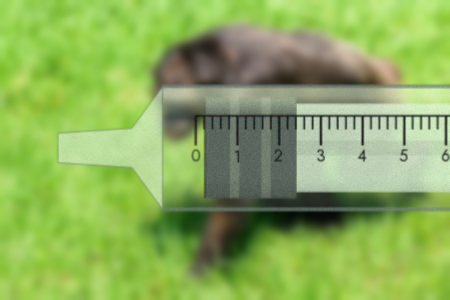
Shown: 0.2 mL
